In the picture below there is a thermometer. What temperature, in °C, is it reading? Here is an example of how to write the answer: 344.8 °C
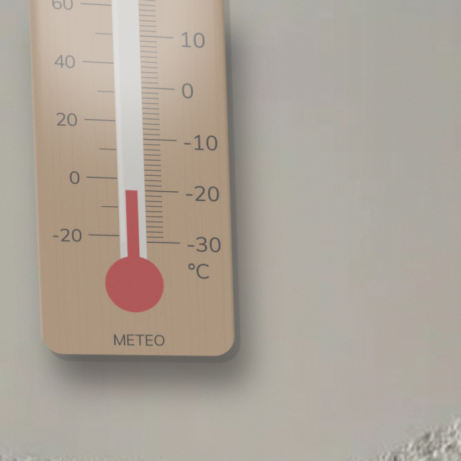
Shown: -20 °C
